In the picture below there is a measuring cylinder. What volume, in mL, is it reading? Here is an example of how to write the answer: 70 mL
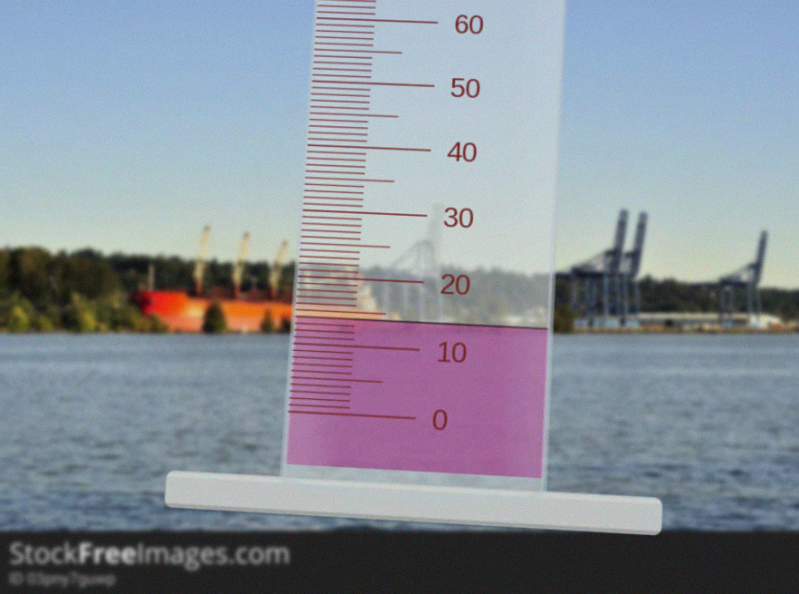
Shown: 14 mL
